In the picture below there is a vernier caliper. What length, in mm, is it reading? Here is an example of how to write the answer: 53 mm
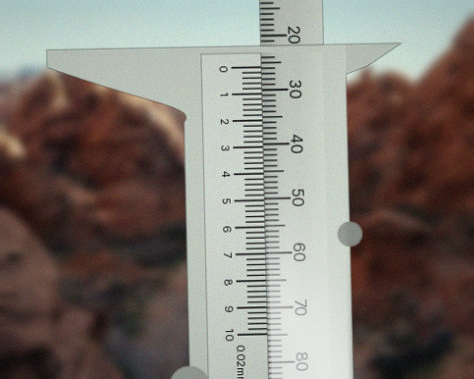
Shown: 25.8 mm
